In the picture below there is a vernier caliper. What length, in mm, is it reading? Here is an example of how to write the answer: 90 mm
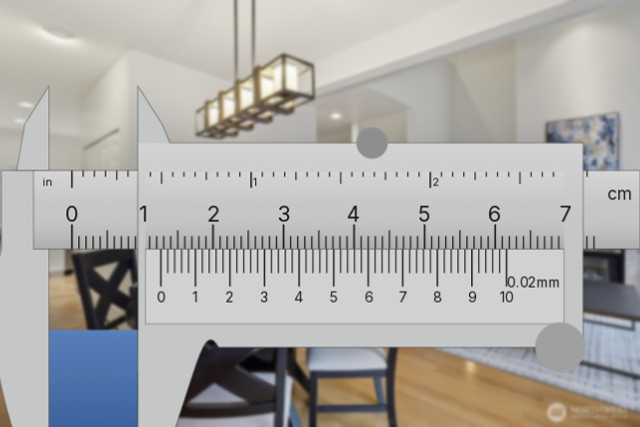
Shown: 12.6 mm
